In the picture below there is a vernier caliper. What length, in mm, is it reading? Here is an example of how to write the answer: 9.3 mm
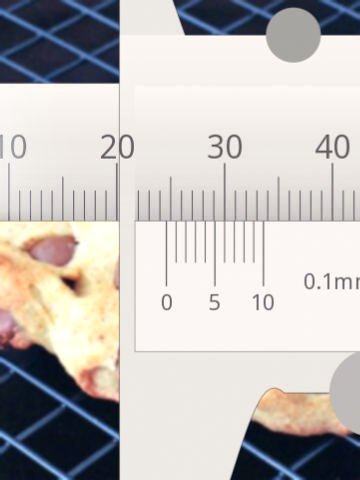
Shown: 24.6 mm
